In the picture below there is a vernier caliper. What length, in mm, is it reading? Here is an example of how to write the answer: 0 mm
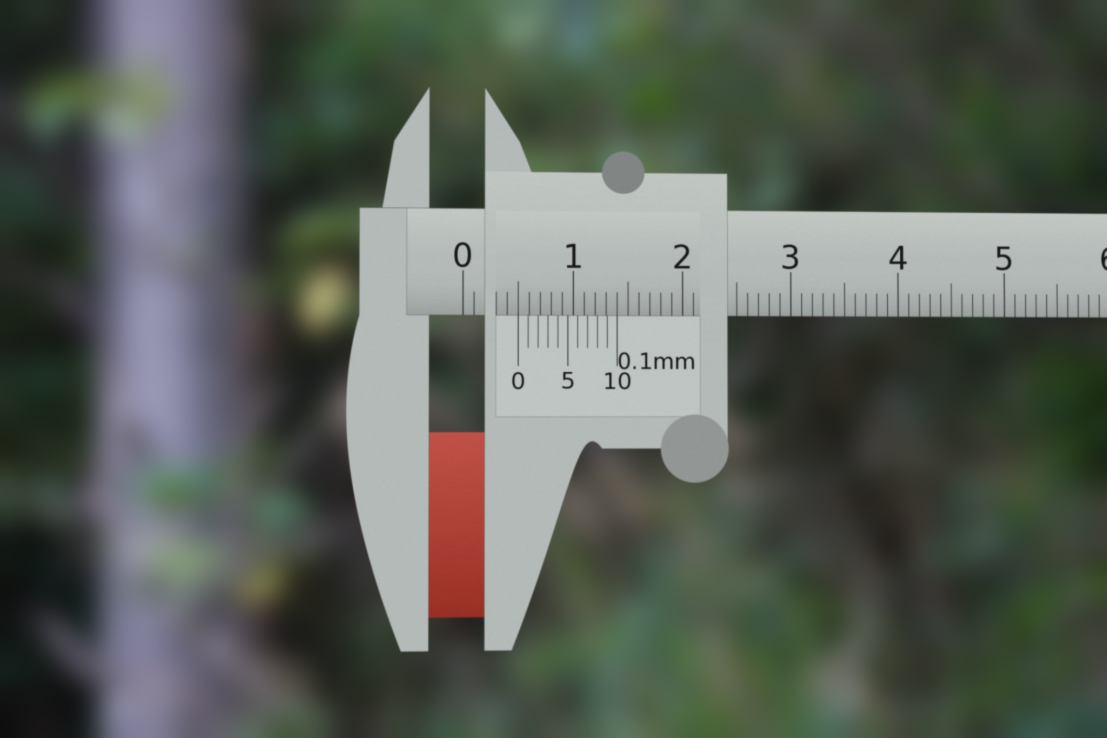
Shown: 5.0 mm
